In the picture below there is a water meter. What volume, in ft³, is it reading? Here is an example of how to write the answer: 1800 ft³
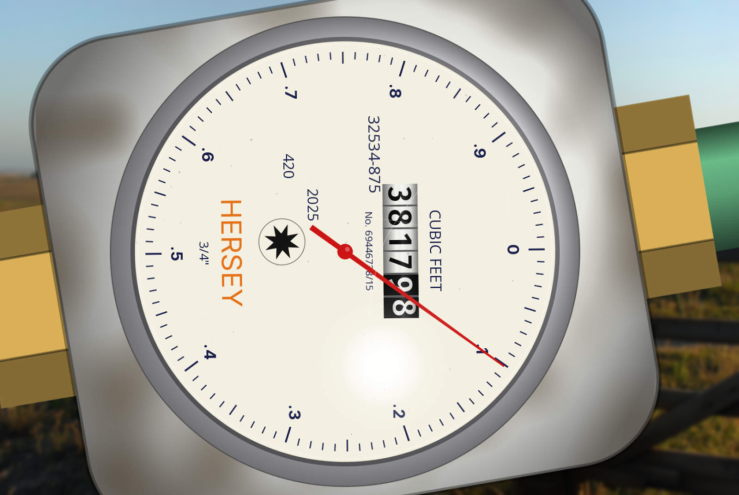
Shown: 381798.10 ft³
